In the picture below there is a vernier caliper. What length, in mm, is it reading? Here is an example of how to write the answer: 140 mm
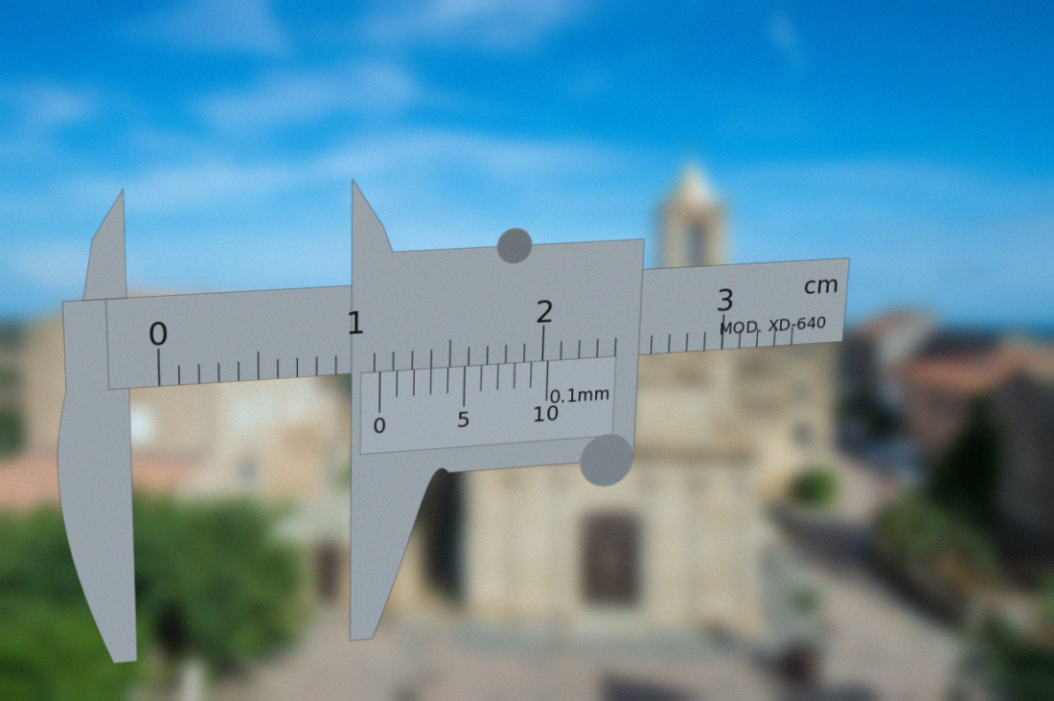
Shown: 11.3 mm
